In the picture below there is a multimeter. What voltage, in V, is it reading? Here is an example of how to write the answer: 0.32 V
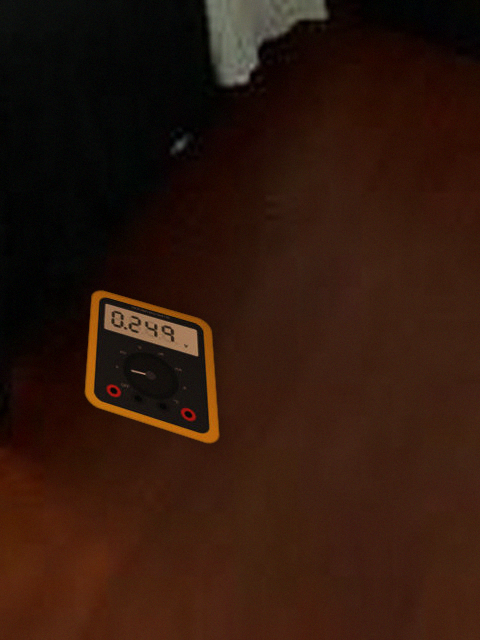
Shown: 0.249 V
